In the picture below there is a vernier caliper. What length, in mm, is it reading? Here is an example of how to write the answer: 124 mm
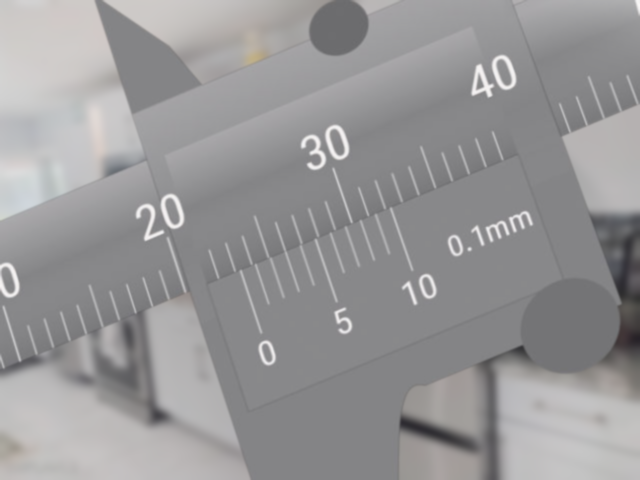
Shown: 23.3 mm
